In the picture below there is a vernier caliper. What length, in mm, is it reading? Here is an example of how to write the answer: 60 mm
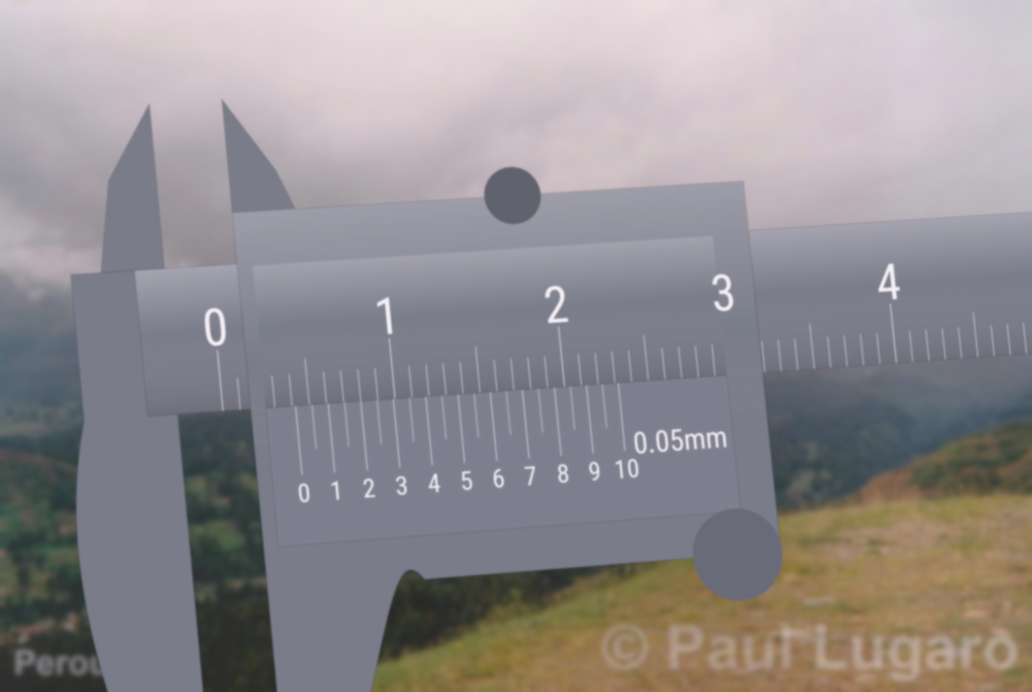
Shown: 4.2 mm
